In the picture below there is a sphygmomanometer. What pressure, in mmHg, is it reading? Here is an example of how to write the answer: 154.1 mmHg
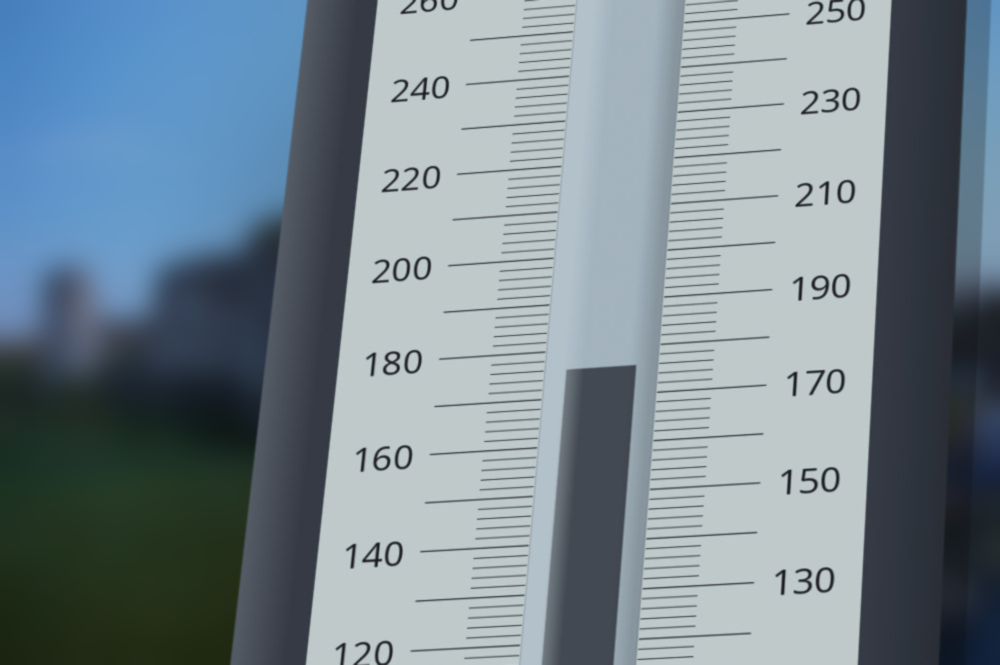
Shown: 176 mmHg
